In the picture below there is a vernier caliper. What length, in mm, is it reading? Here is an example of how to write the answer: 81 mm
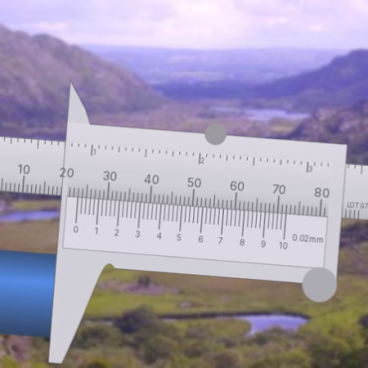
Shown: 23.0 mm
